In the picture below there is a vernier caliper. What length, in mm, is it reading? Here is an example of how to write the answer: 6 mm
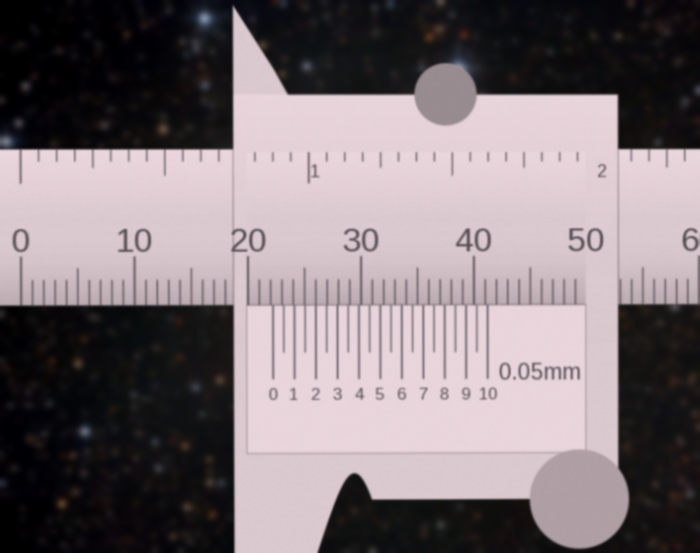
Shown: 22.2 mm
